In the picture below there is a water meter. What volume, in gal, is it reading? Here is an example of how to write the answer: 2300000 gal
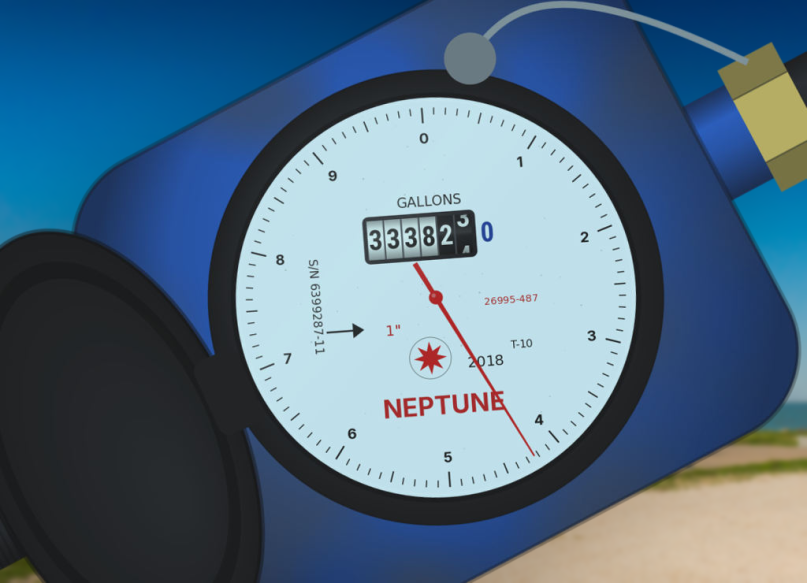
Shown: 3338234.2 gal
